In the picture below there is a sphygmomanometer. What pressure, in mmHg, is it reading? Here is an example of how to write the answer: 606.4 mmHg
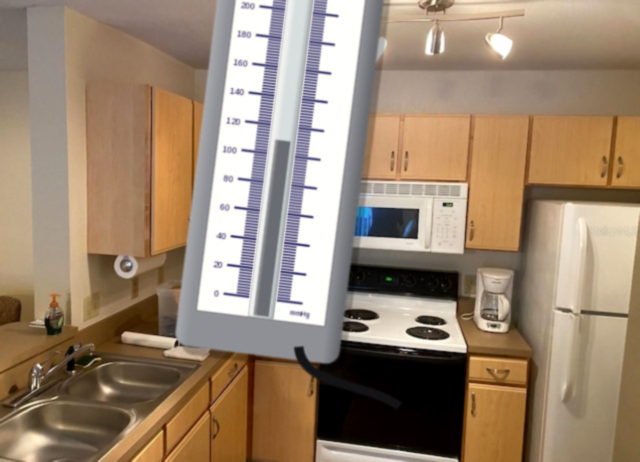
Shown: 110 mmHg
